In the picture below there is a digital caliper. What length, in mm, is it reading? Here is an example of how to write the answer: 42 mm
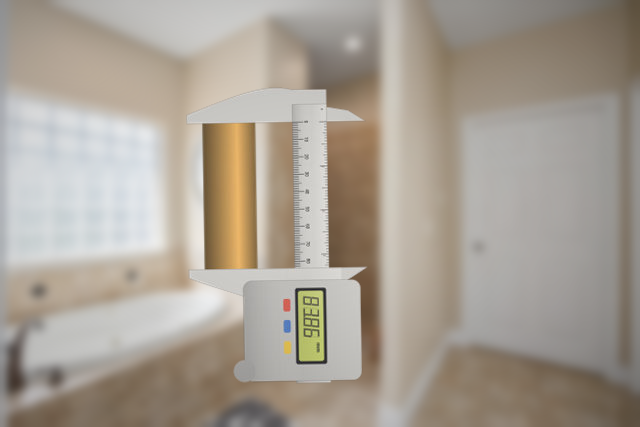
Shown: 83.86 mm
